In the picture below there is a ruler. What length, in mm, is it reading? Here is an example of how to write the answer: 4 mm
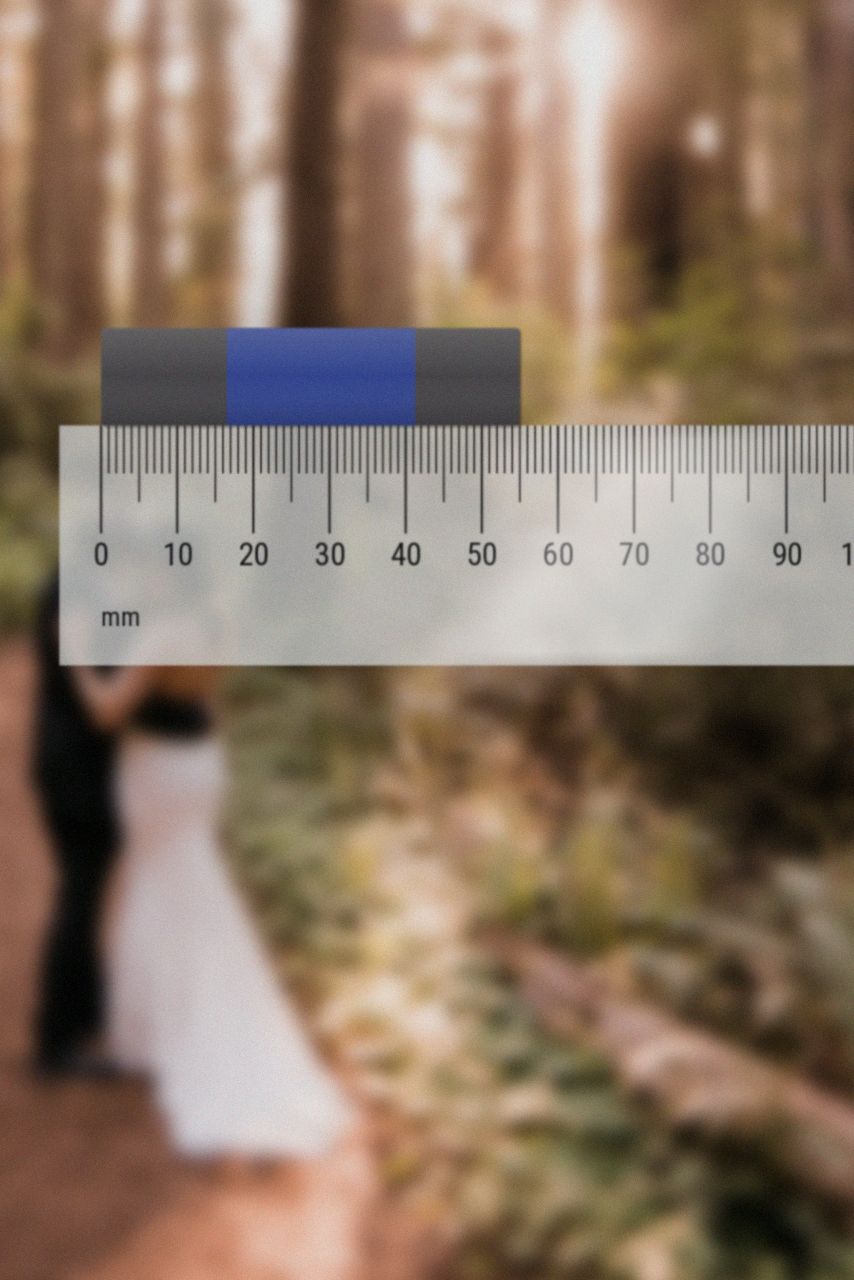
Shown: 55 mm
